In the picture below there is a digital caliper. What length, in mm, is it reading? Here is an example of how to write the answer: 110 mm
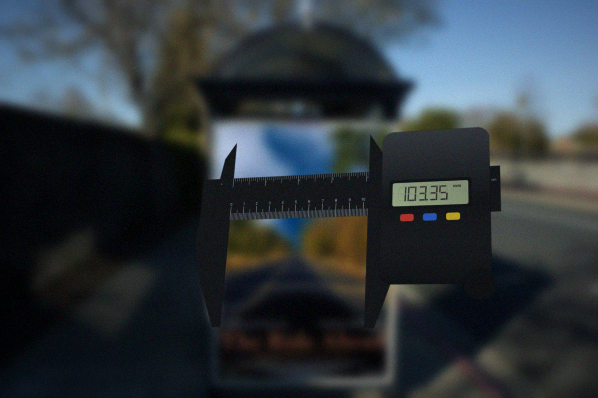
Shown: 103.35 mm
